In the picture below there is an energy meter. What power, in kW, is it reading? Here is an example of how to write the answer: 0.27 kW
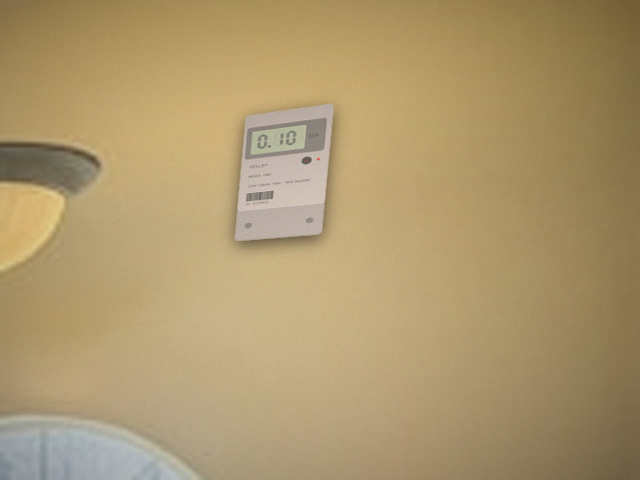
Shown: 0.10 kW
